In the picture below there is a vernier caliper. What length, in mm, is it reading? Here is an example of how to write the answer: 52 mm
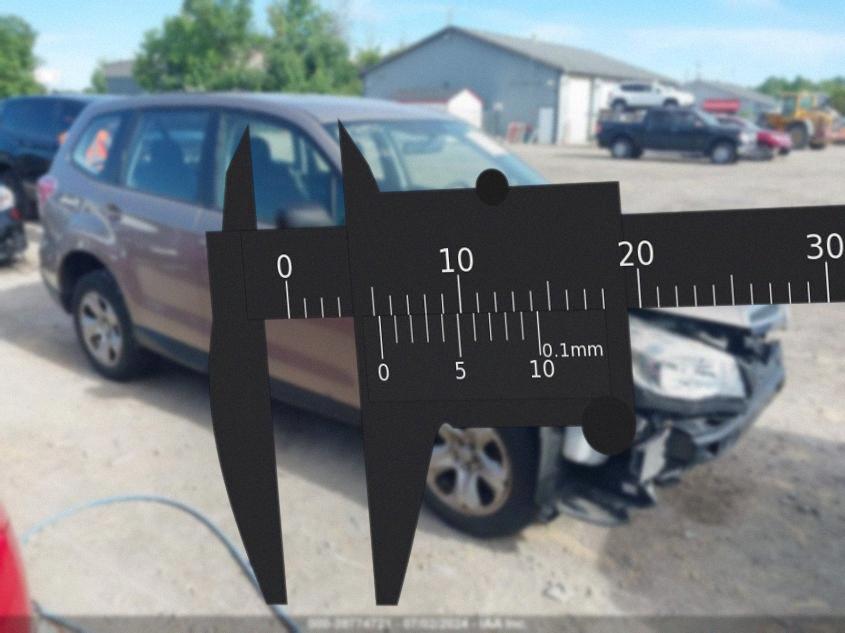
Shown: 5.3 mm
